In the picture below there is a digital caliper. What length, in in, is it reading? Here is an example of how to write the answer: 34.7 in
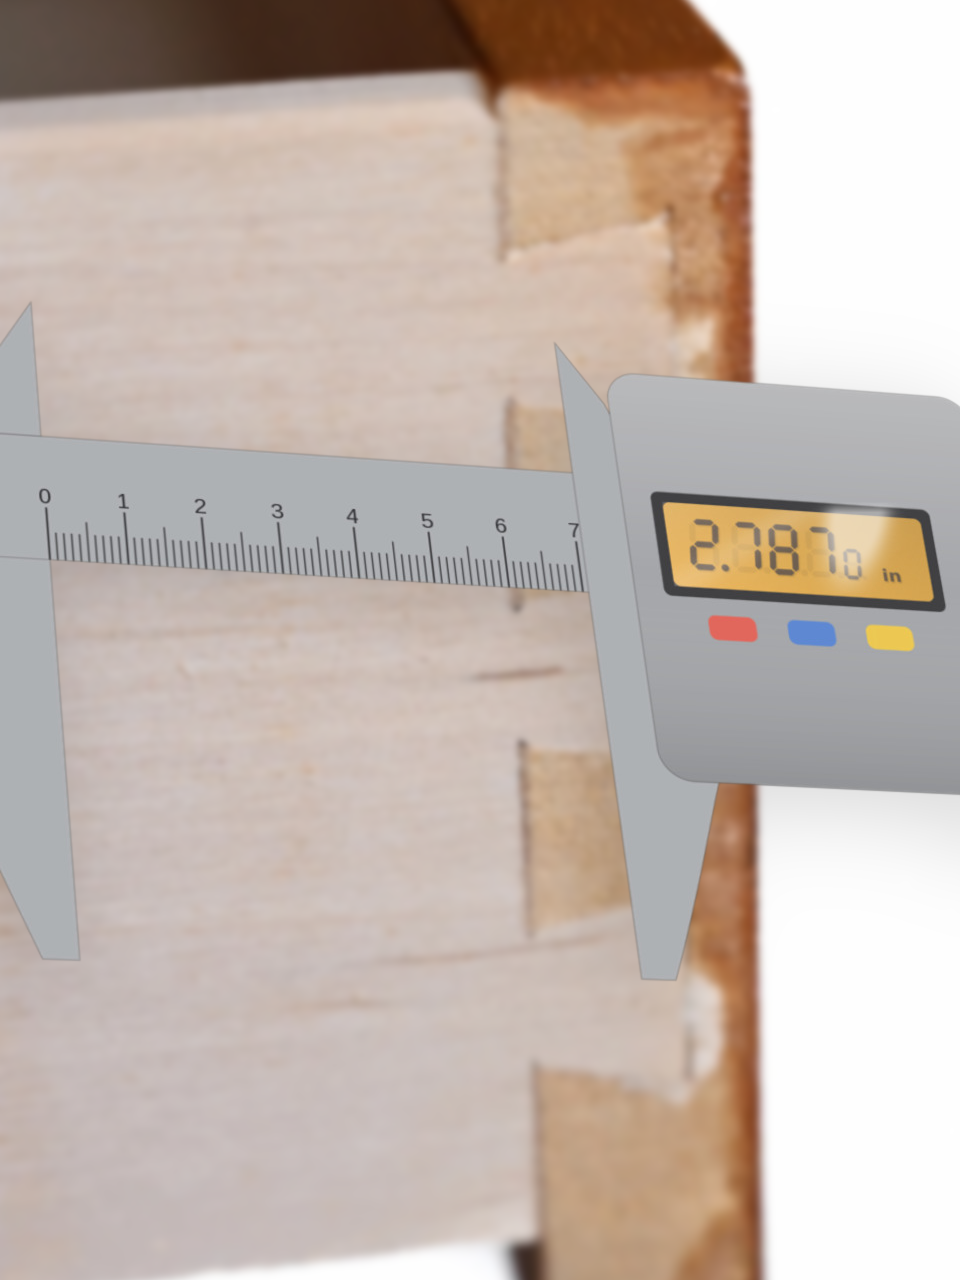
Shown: 2.7870 in
